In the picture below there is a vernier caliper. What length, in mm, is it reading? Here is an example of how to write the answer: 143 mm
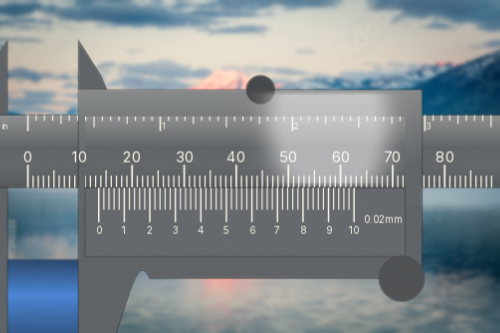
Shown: 13.6 mm
